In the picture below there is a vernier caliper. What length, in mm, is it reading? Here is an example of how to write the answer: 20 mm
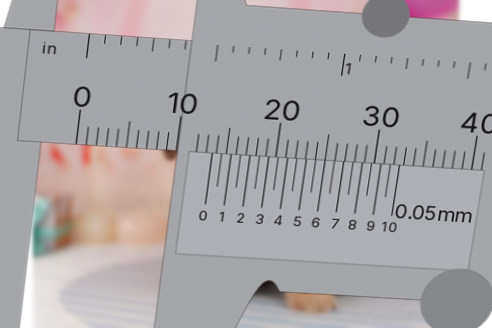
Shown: 13.6 mm
